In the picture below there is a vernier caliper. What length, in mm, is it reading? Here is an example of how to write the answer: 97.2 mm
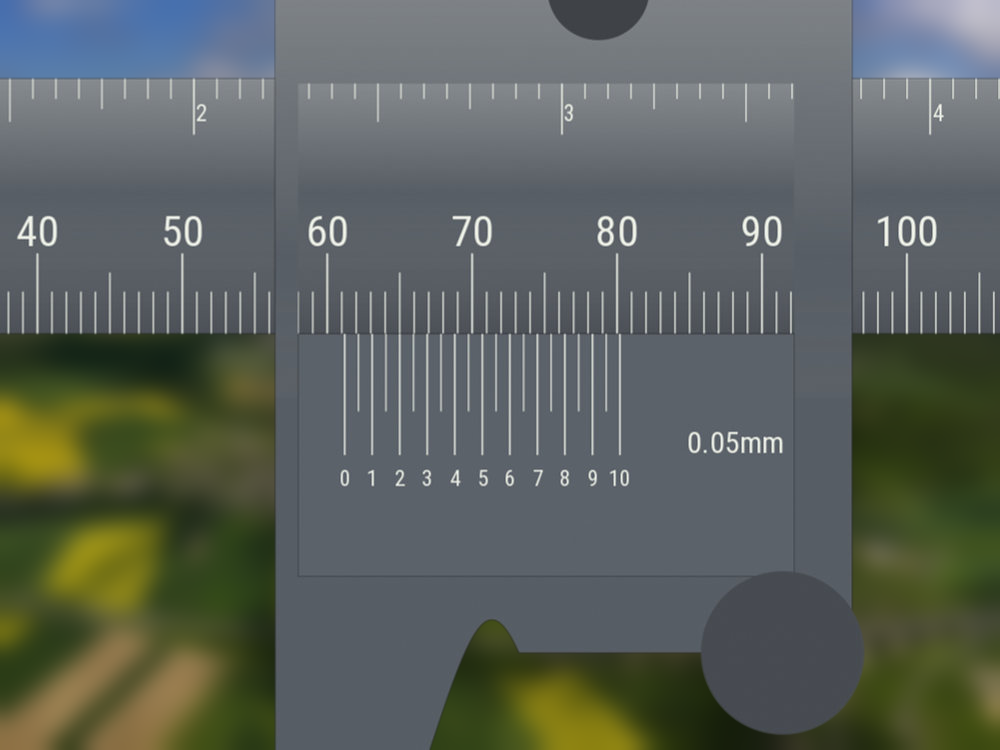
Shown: 61.2 mm
